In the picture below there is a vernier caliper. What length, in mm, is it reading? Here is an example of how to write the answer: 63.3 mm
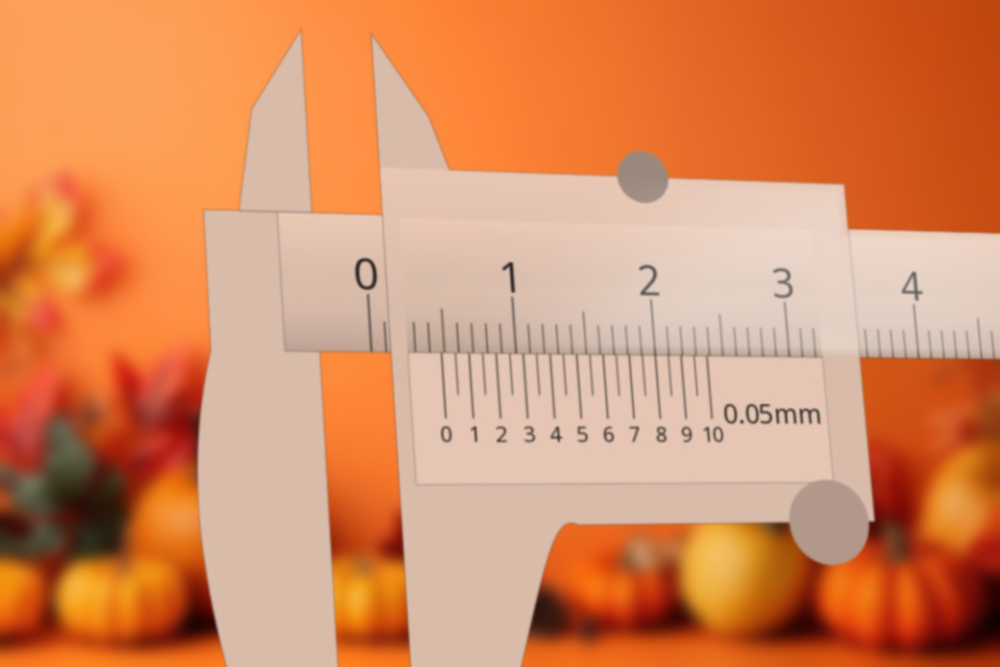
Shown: 4.8 mm
